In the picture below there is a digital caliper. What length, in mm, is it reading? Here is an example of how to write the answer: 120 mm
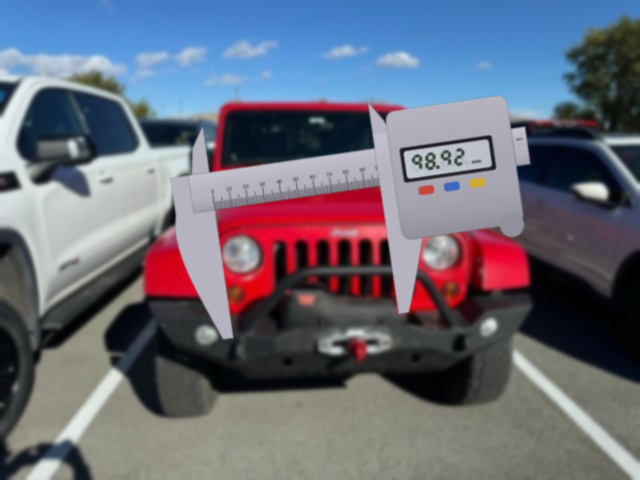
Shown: 98.92 mm
